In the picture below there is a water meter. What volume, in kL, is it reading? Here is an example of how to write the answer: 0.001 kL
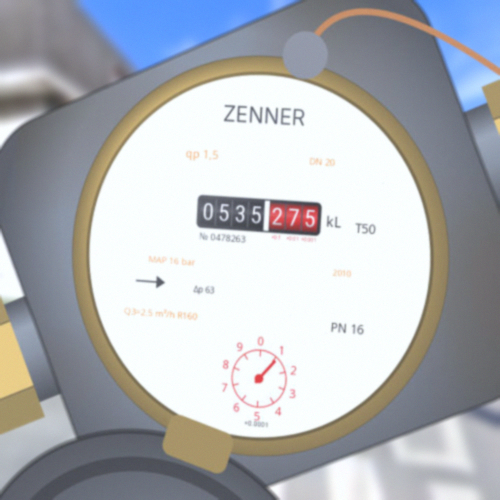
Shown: 535.2751 kL
